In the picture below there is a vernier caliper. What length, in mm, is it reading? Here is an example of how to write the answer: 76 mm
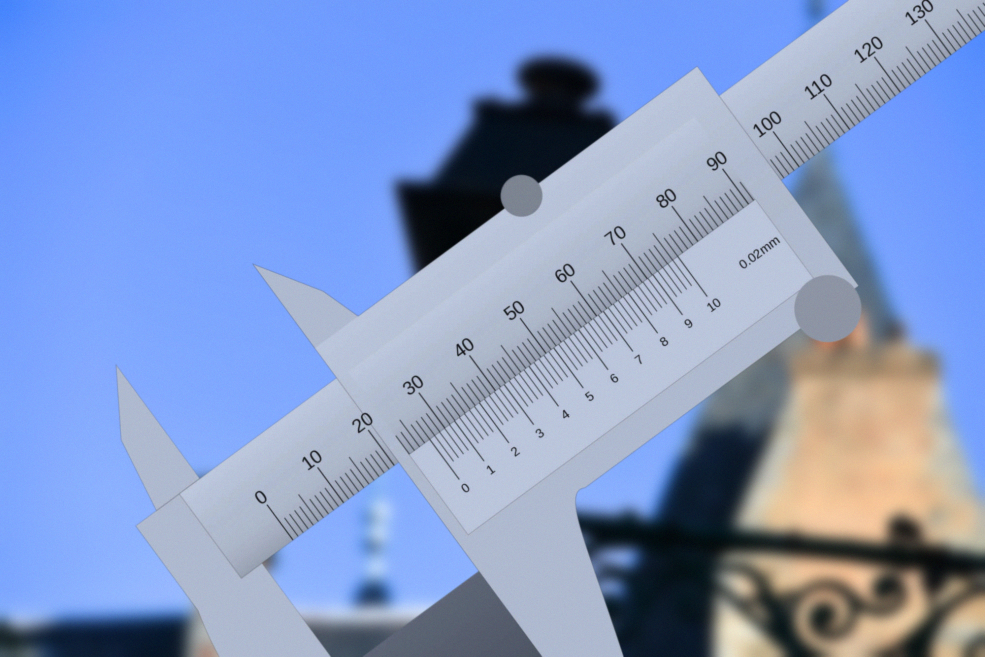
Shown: 27.0 mm
